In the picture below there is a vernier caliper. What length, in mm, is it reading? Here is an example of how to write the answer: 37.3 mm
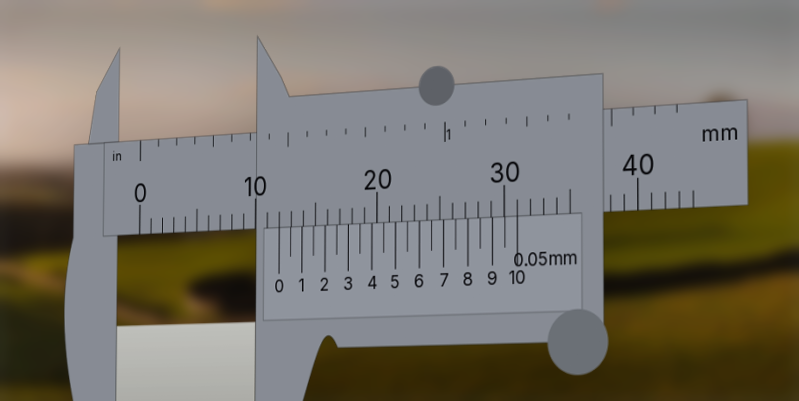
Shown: 12.0 mm
